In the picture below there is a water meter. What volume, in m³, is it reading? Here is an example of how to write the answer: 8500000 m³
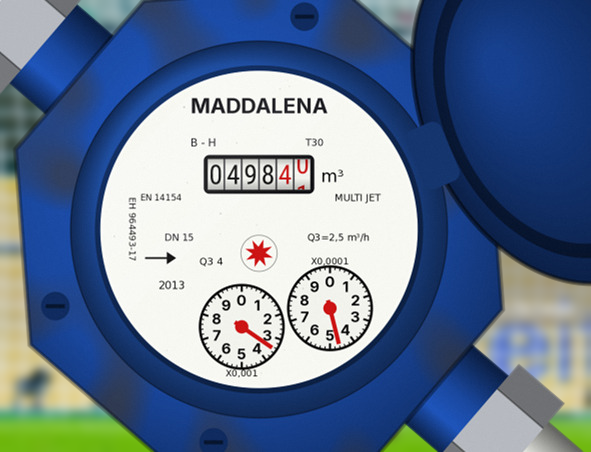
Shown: 498.4034 m³
